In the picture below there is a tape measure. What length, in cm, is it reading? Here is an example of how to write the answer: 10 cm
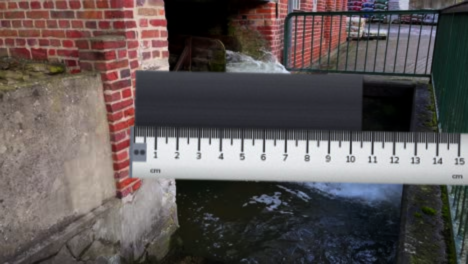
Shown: 10.5 cm
